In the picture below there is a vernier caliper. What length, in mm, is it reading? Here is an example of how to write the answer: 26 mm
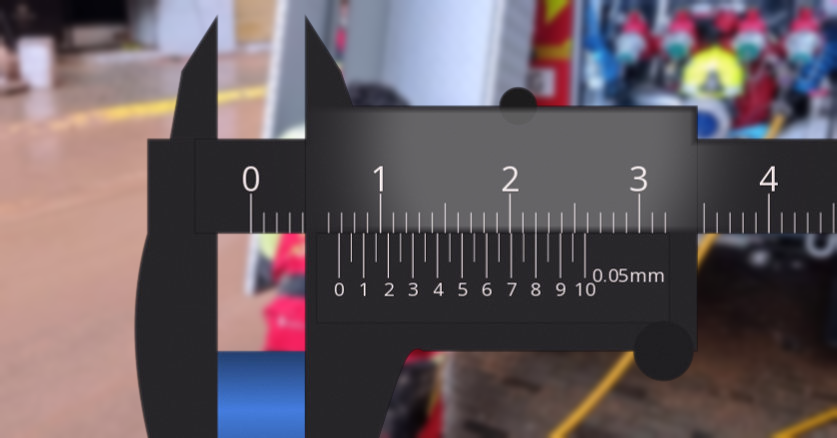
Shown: 6.8 mm
